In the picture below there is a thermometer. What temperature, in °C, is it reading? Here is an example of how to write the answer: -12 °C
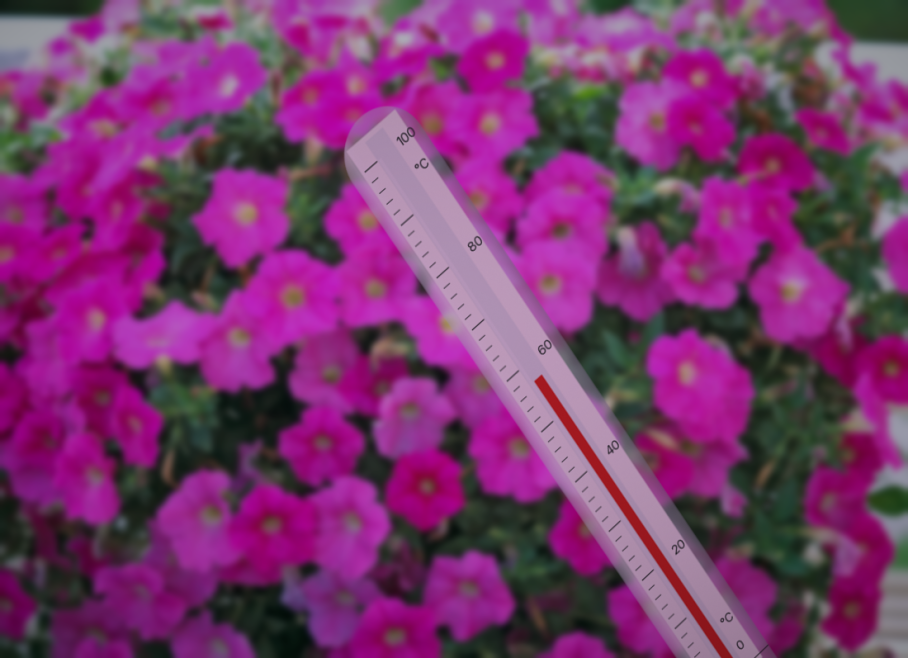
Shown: 57 °C
